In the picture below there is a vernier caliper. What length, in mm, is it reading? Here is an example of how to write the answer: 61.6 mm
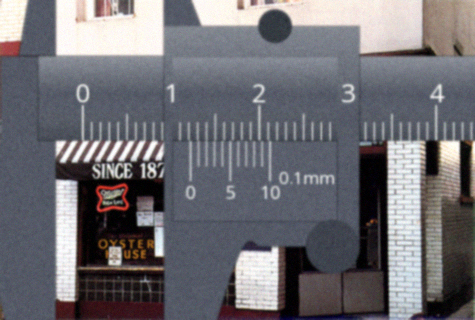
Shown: 12.2 mm
